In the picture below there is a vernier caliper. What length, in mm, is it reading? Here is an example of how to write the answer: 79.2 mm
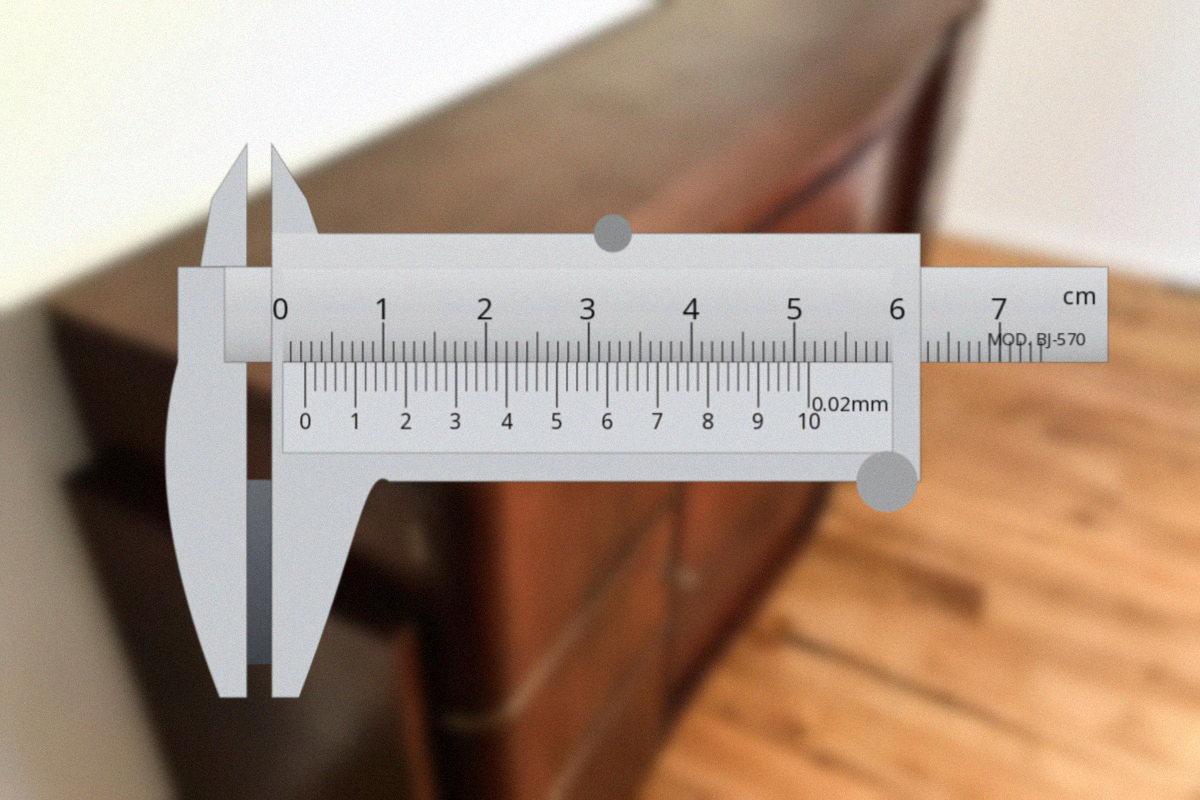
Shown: 2.4 mm
